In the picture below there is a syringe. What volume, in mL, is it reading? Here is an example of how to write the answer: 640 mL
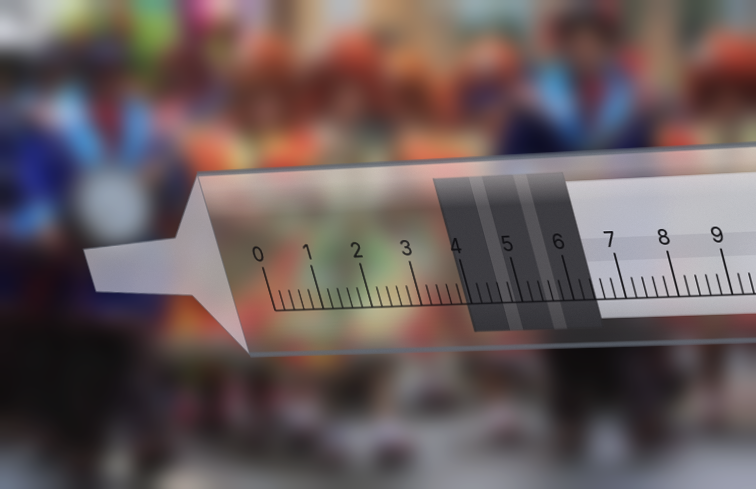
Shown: 3.9 mL
